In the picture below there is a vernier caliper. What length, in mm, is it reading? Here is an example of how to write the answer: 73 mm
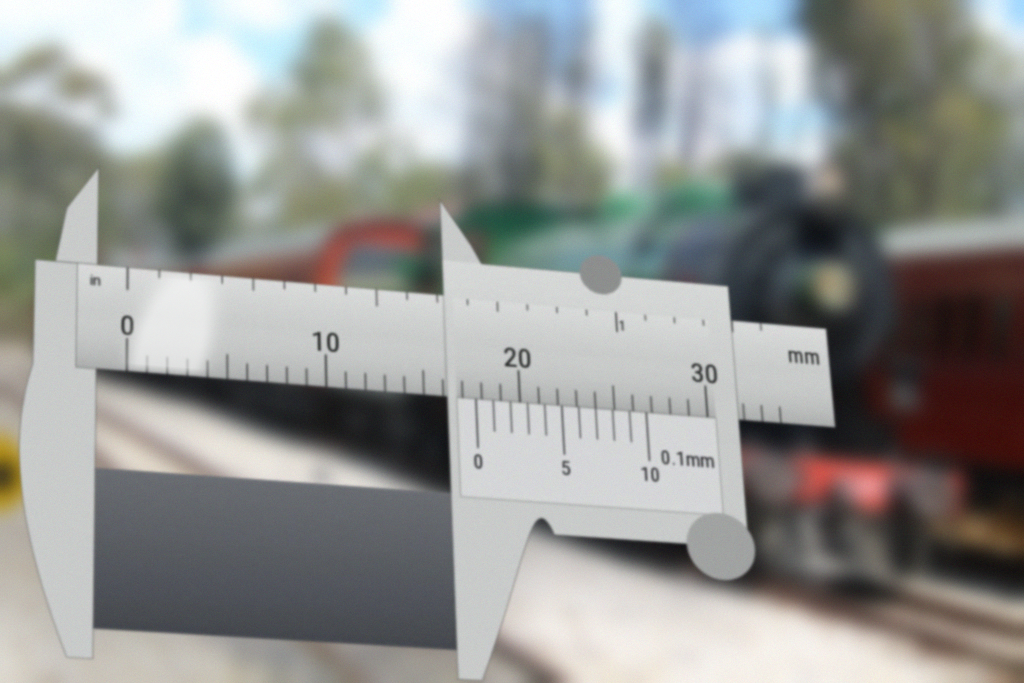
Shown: 17.7 mm
